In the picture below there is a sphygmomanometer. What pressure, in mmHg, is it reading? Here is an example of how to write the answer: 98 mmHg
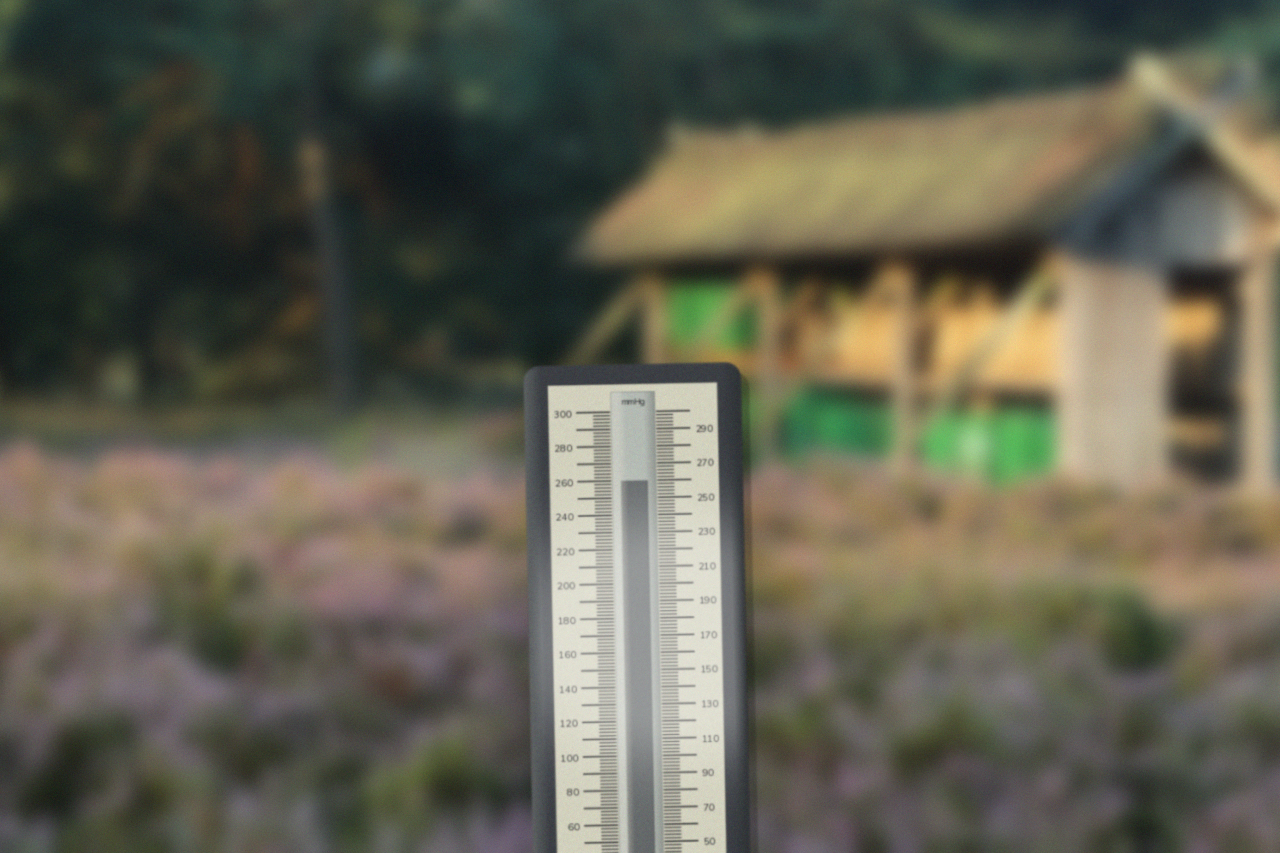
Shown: 260 mmHg
